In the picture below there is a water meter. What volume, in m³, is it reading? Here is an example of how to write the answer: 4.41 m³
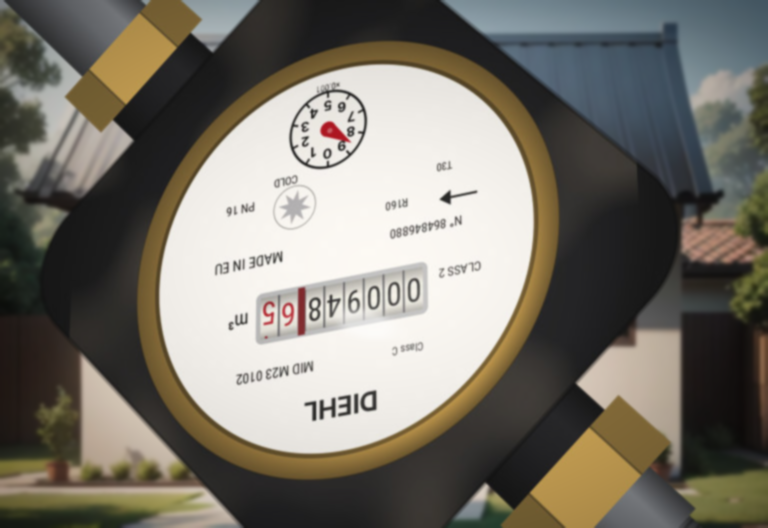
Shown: 948.648 m³
